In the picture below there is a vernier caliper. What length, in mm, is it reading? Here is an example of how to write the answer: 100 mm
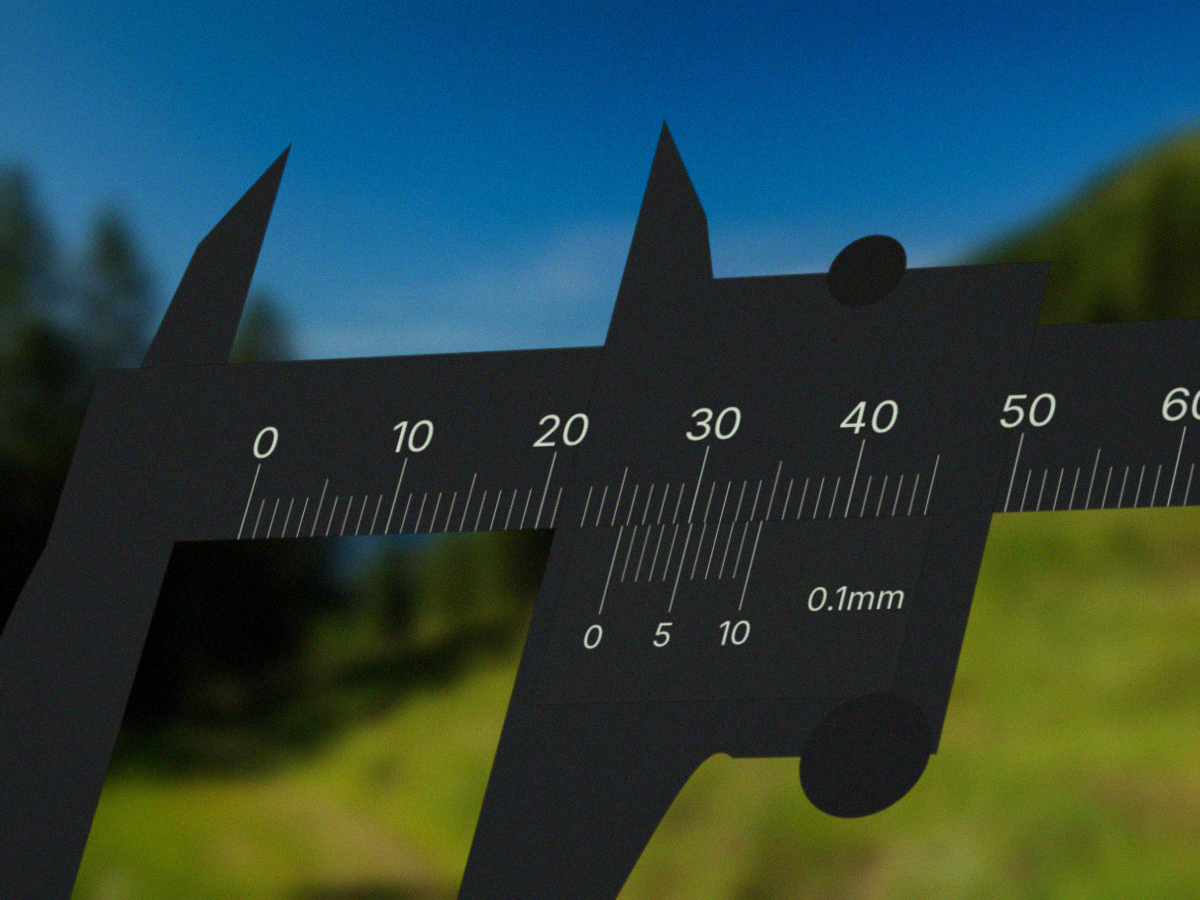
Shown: 25.7 mm
